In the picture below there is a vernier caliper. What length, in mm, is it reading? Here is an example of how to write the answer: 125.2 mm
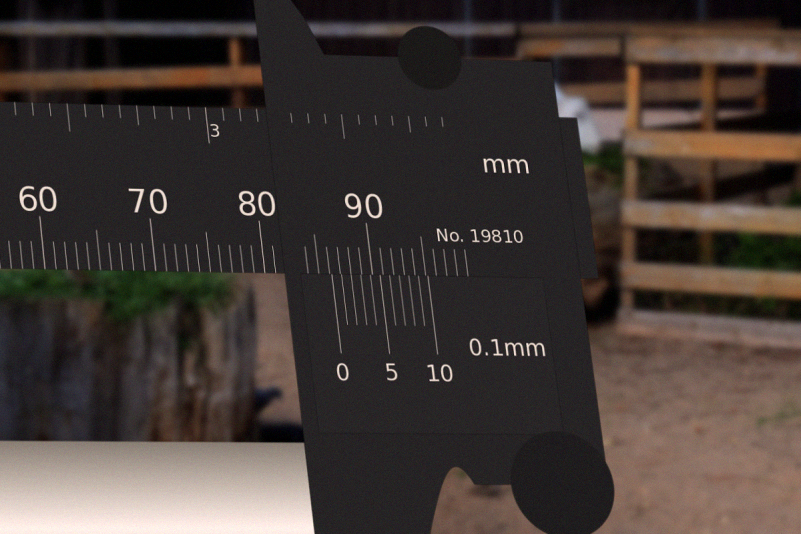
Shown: 86.2 mm
